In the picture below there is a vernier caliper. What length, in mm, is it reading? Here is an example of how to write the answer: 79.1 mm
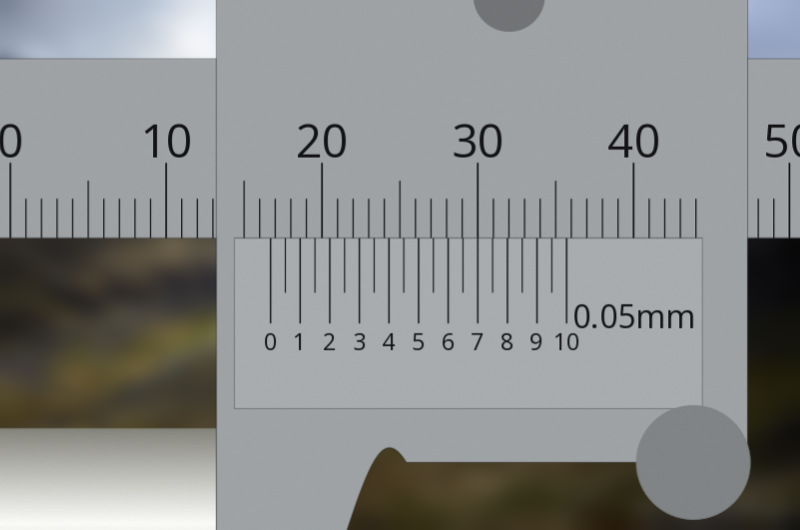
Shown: 16.7 mm
